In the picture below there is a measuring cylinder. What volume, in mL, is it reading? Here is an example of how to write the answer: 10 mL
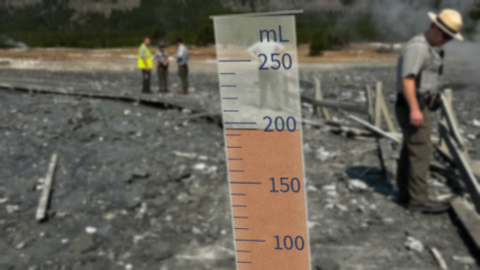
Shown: 195 mL
